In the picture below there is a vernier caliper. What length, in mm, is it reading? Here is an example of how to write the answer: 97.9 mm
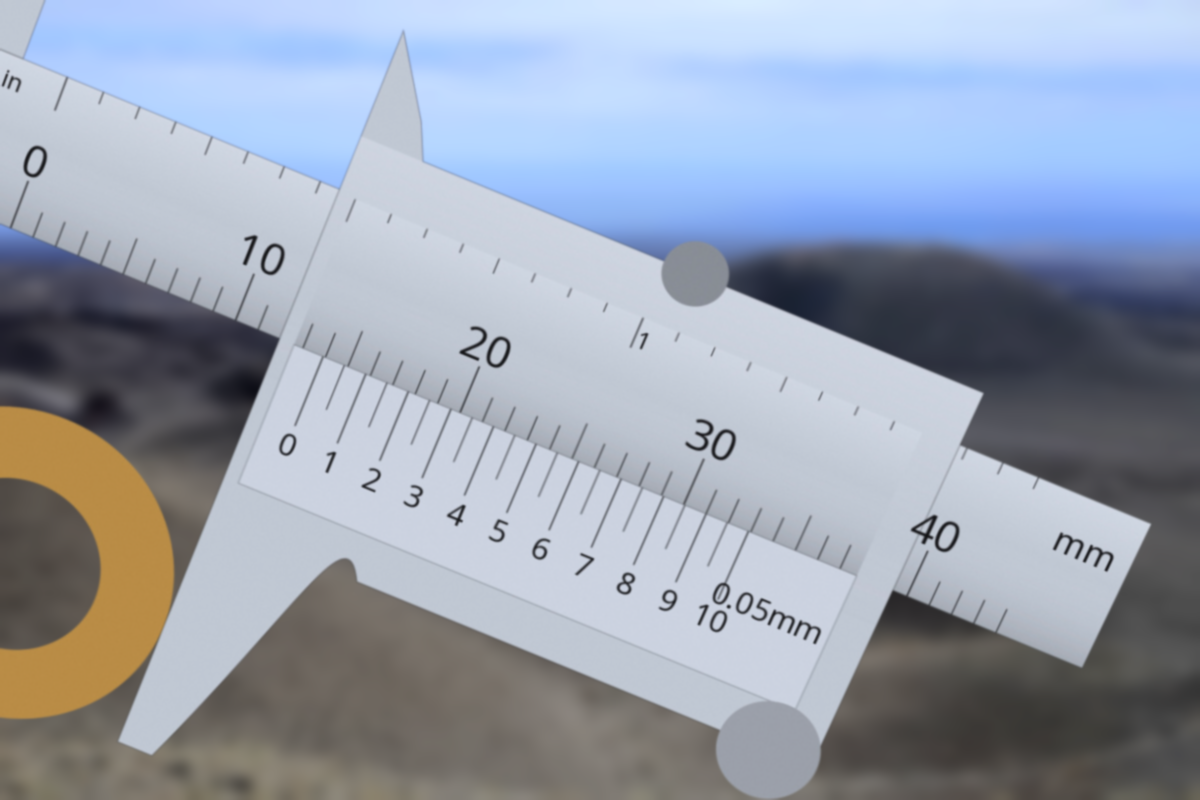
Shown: 13.9 mm
